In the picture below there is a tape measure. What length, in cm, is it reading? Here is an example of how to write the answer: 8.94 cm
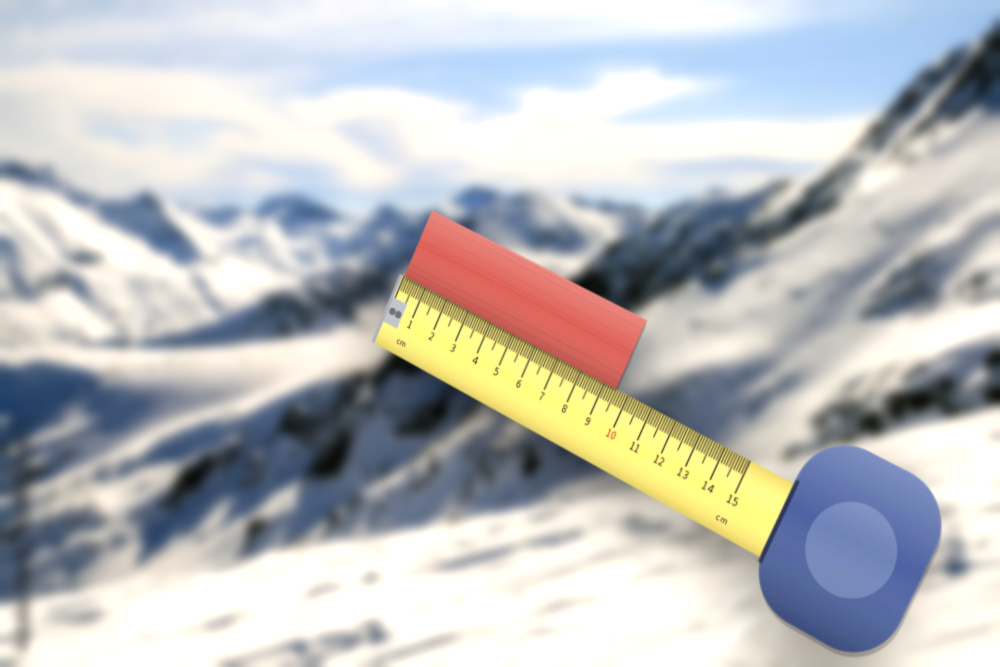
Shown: 9.5 cm
